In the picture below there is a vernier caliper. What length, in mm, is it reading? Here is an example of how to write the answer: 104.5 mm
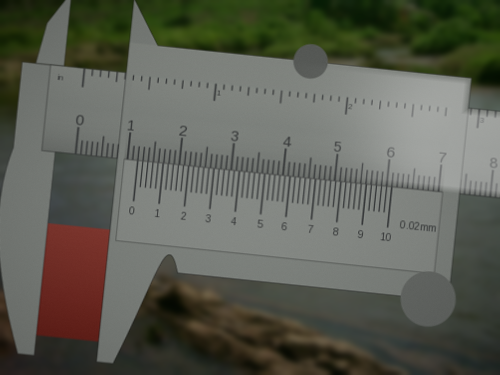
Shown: 12.0 mm
